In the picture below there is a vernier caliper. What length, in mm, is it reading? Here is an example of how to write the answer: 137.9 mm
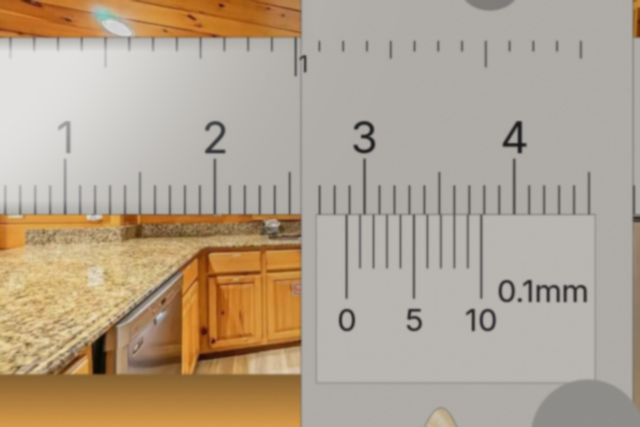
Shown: 28.8 mm
